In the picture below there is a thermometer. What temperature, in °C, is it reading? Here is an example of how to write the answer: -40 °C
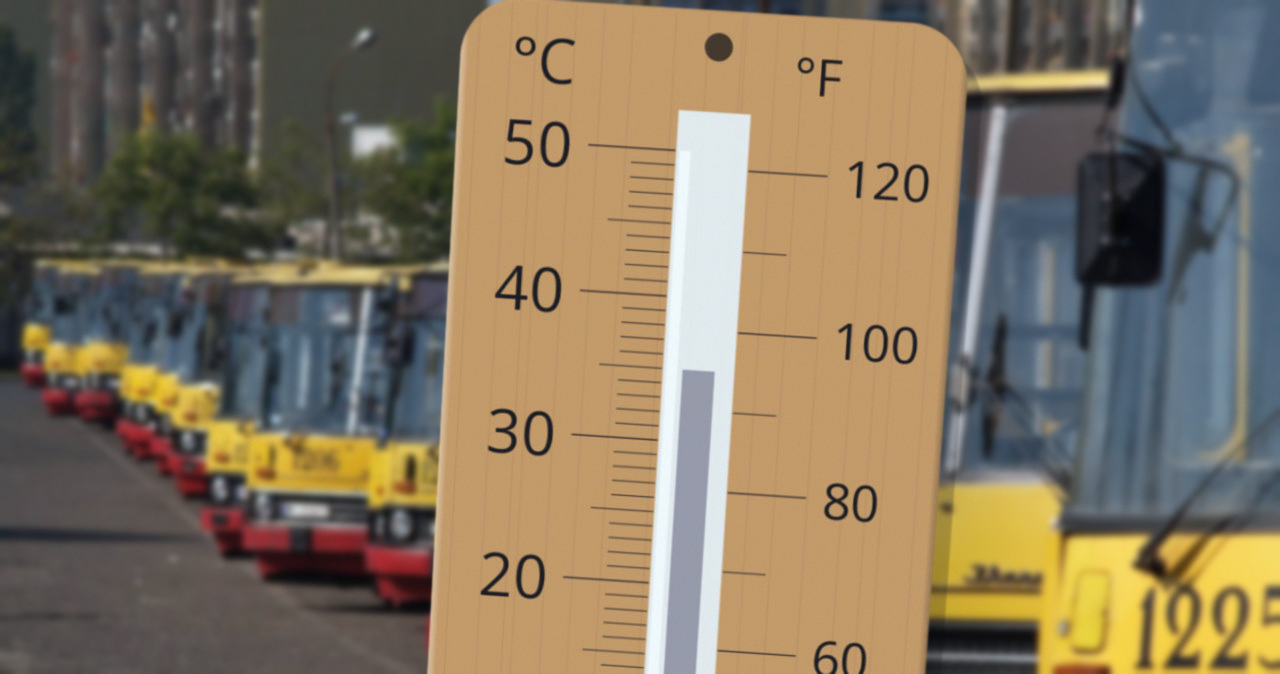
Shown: 35 °C
